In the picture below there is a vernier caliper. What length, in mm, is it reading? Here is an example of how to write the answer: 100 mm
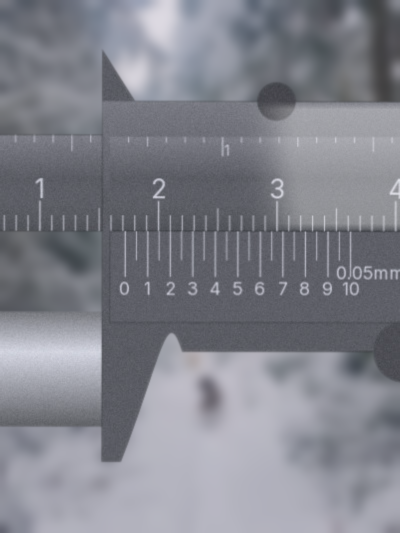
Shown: 17.2 mm
